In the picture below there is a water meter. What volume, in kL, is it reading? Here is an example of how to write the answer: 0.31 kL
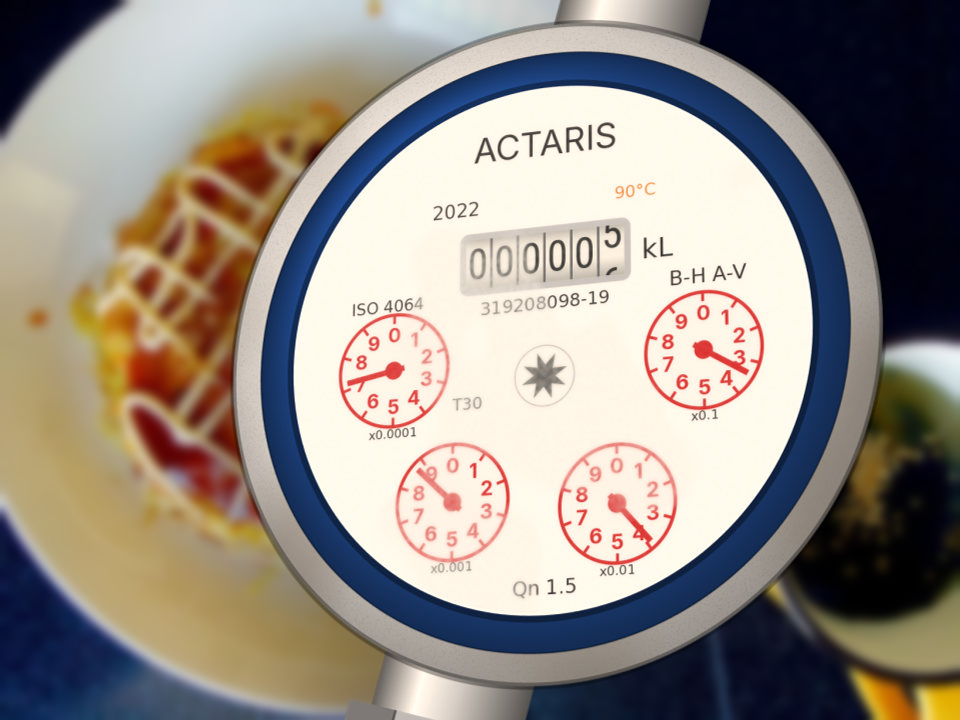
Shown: 5.3387 kL
